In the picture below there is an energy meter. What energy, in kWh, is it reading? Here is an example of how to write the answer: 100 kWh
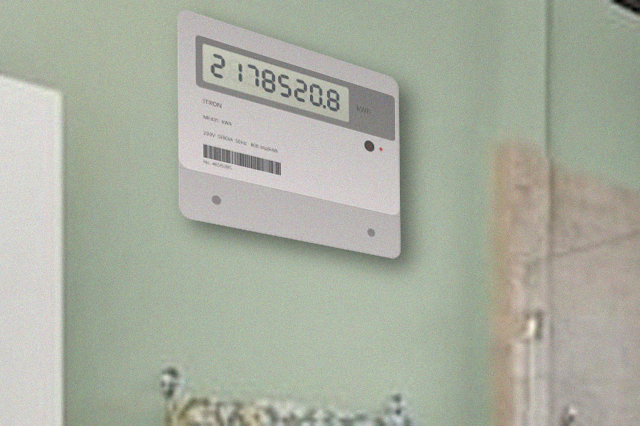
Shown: 2178520.8 kWh
